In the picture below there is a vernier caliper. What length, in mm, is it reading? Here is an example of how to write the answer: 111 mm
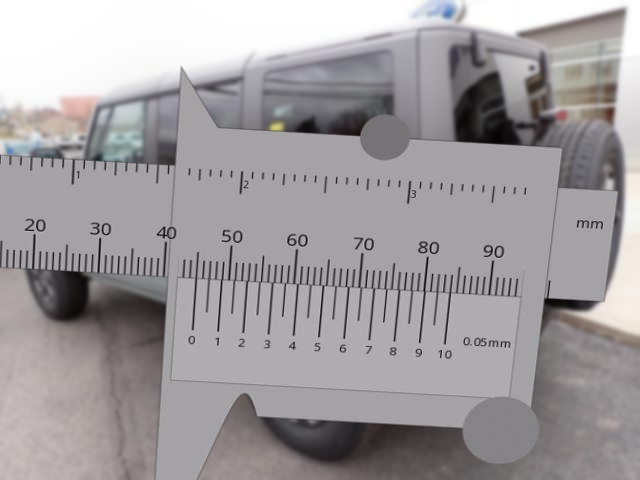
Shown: 45.0 mm
